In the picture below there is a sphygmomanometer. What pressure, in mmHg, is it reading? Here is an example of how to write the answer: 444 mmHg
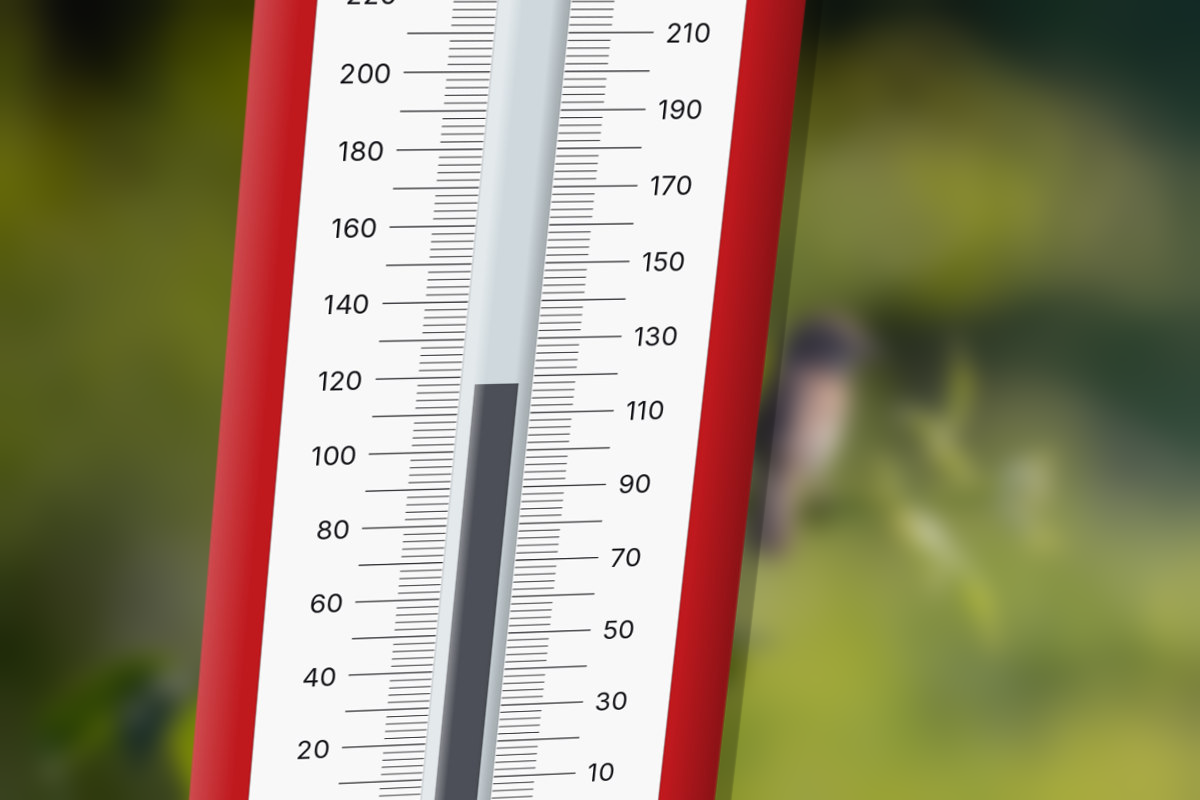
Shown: 118 mmHg
